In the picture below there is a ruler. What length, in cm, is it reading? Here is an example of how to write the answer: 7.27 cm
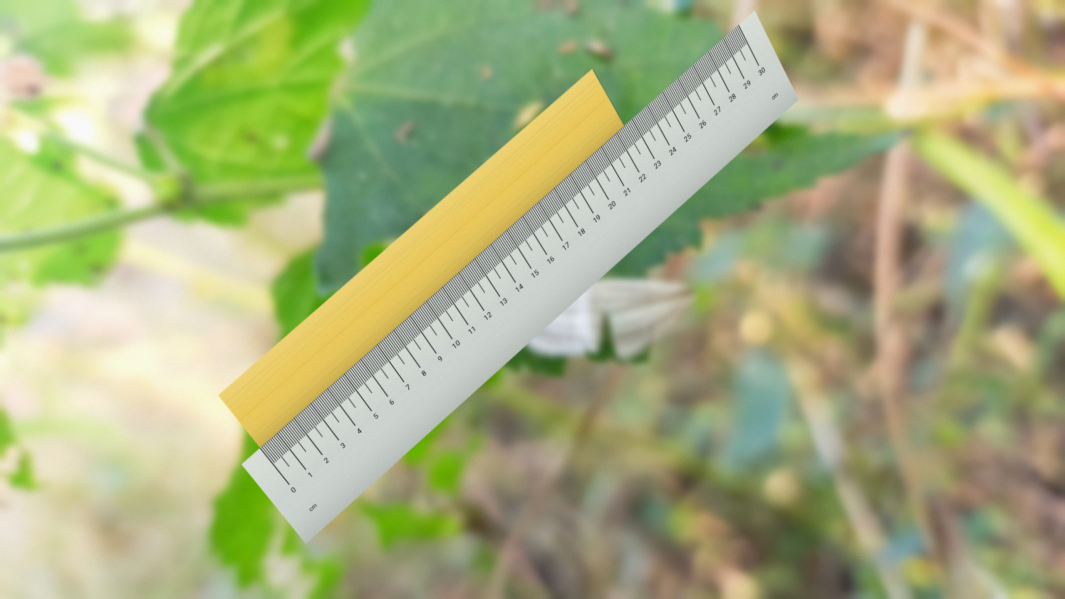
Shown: 22.5 cm
